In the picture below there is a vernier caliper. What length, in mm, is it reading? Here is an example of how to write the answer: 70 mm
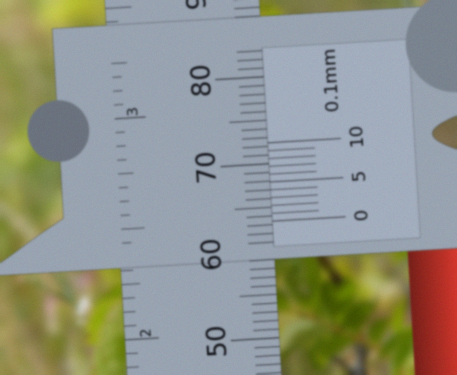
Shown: 63.4 mm
